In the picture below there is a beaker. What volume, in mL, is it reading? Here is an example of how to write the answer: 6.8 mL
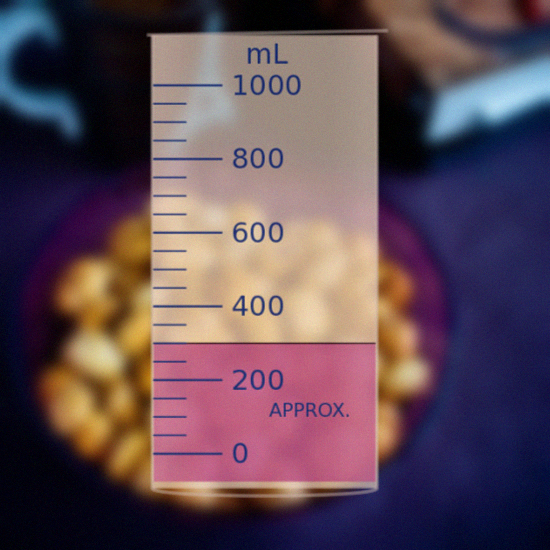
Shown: 300 mL
